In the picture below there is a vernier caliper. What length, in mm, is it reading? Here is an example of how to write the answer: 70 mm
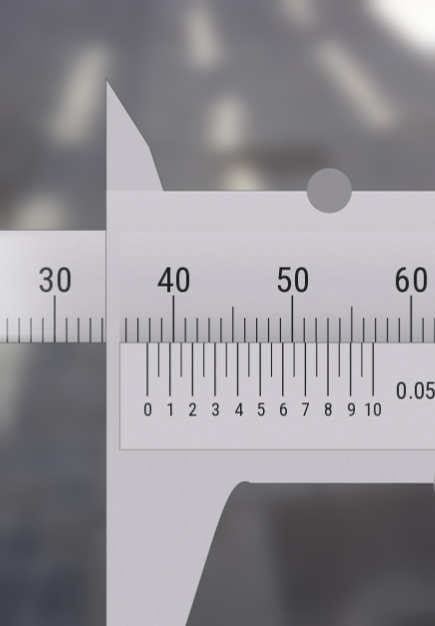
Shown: 37.8 mm
